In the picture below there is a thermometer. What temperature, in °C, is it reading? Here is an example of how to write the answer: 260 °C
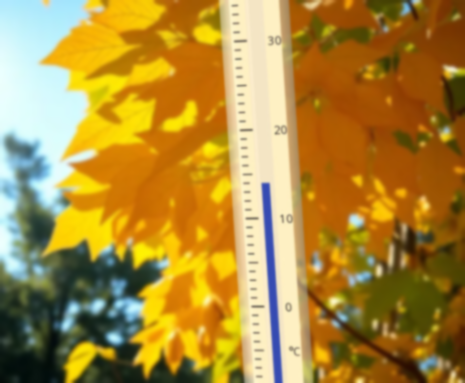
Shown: 14 °C
